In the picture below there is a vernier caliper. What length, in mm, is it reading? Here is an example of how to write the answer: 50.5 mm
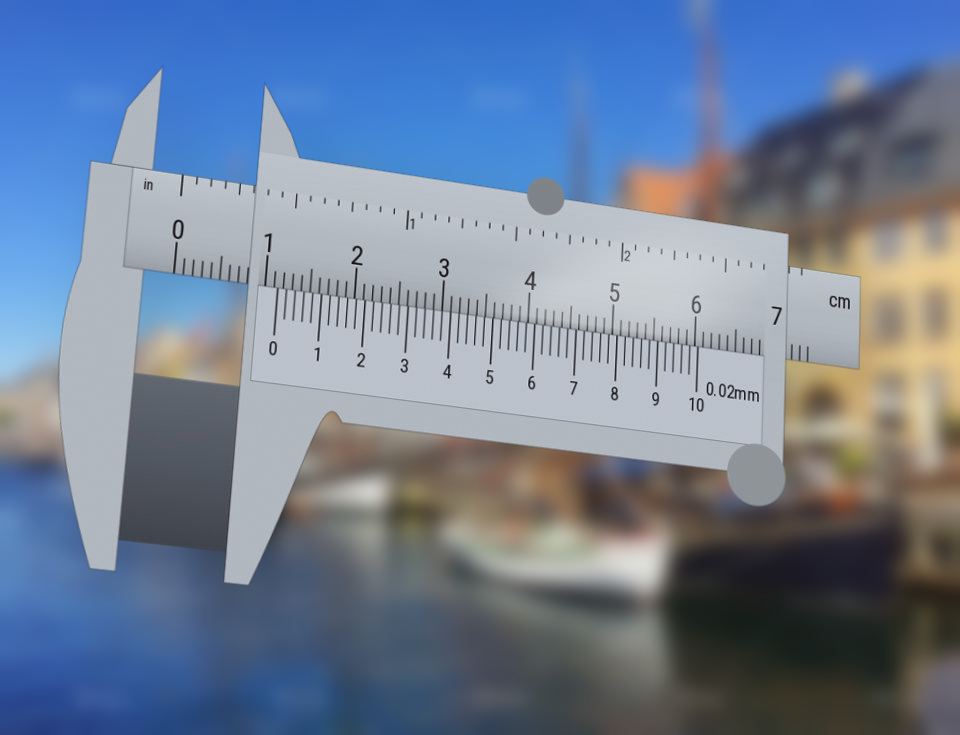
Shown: 11.4 mm
